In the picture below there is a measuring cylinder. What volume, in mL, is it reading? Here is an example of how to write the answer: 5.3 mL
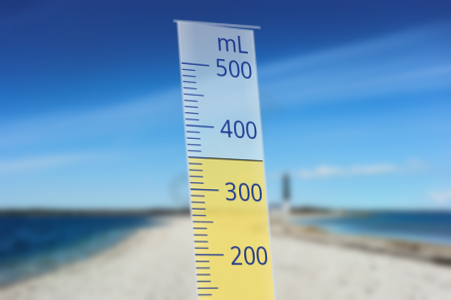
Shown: 350 mL
